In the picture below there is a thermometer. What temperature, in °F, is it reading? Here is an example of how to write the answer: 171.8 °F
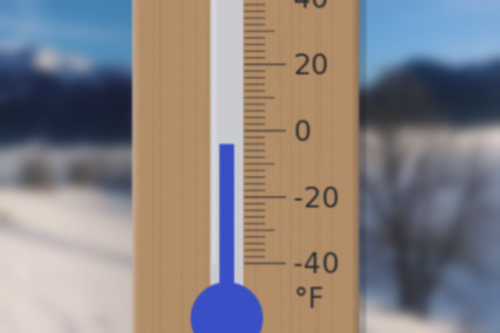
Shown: -4 °F
